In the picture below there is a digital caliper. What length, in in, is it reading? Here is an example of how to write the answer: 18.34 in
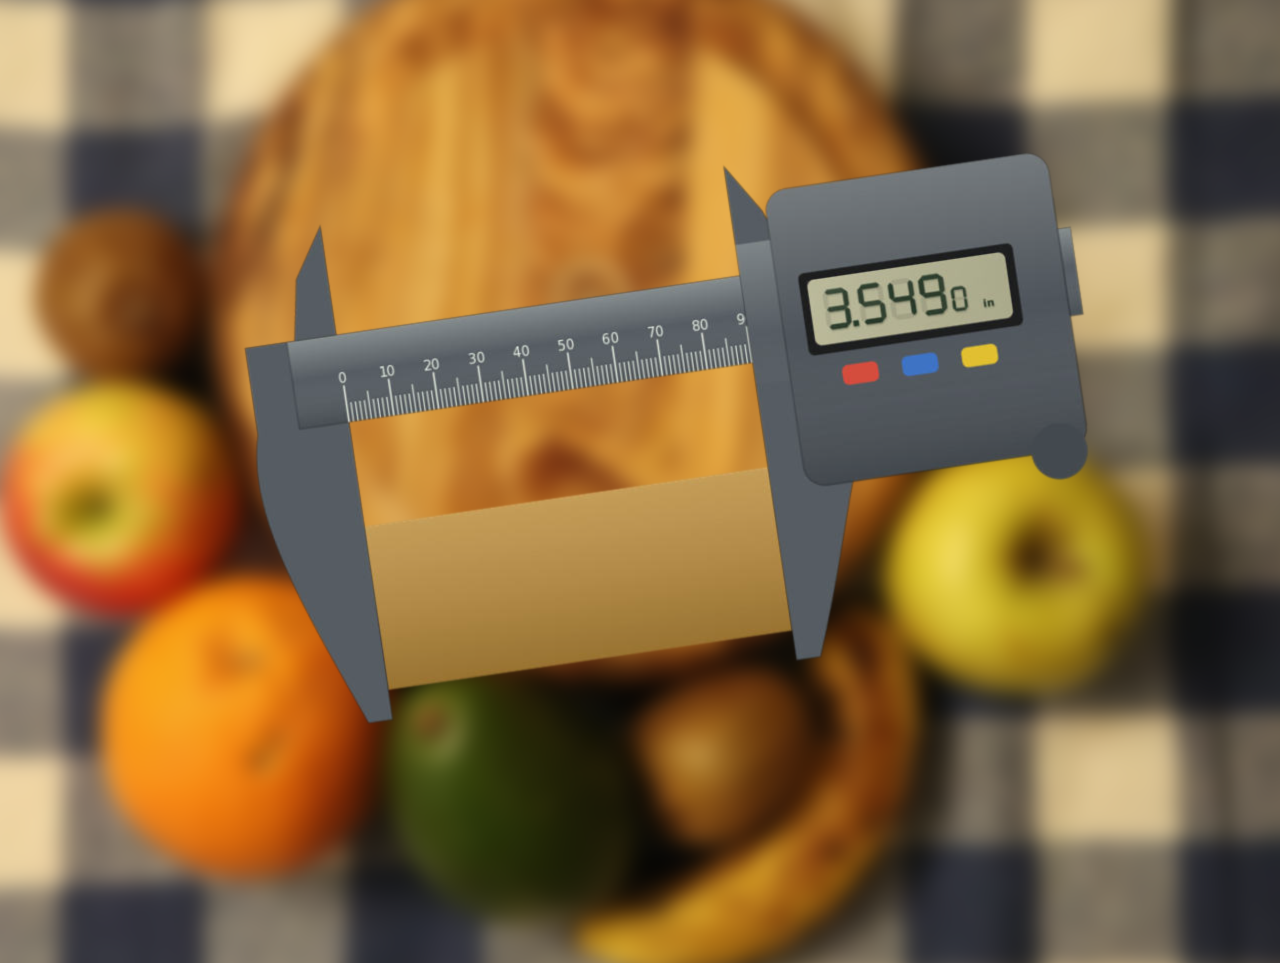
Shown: 3.5490 in
